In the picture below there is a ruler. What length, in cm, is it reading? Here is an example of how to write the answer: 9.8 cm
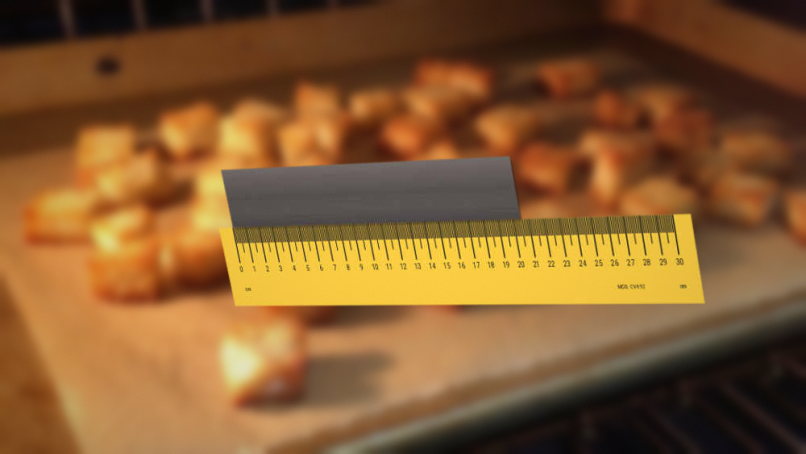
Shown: 20.5 cm
